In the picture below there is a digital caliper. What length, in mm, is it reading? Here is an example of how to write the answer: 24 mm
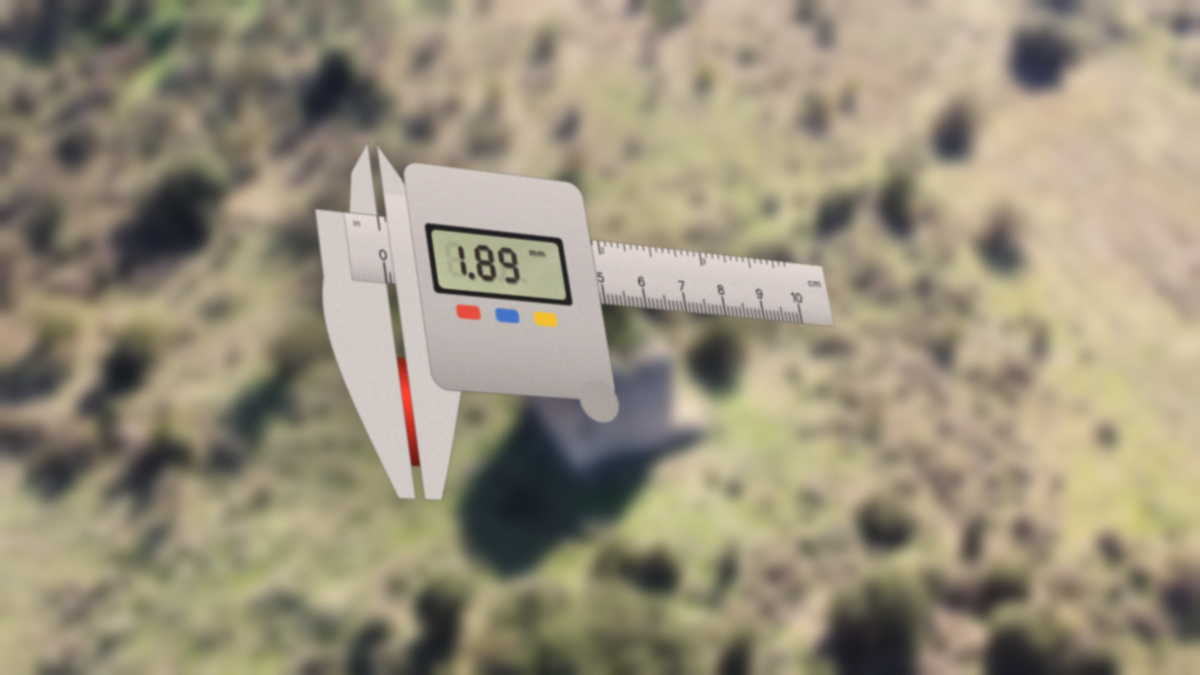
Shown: 1.89 mm
